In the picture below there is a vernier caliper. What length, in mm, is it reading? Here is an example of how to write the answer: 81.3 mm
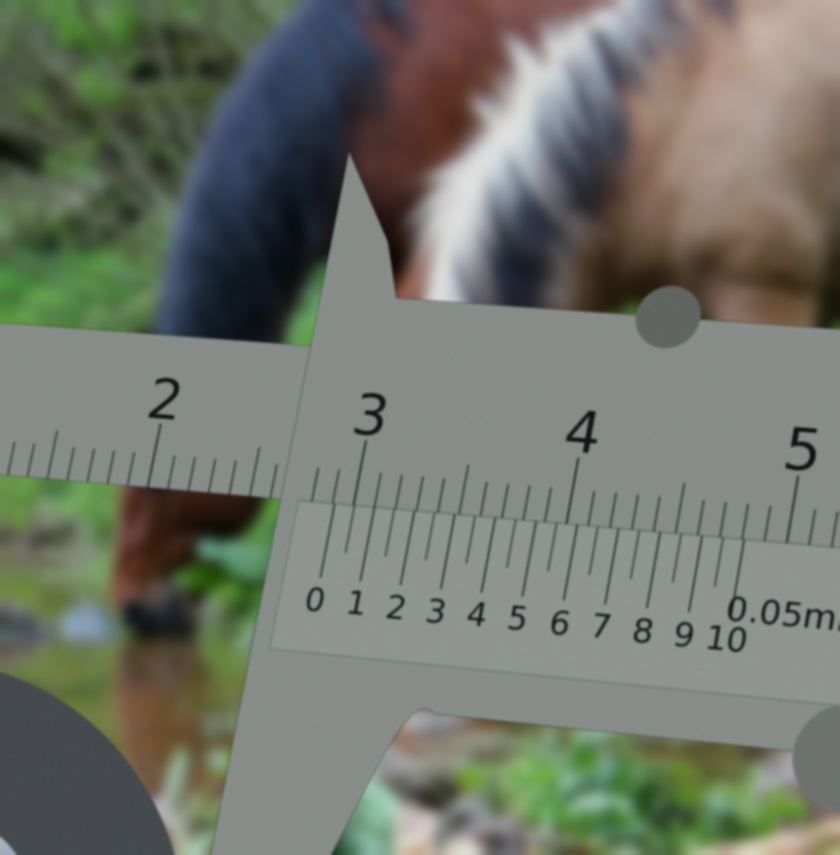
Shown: 29.1 mm
